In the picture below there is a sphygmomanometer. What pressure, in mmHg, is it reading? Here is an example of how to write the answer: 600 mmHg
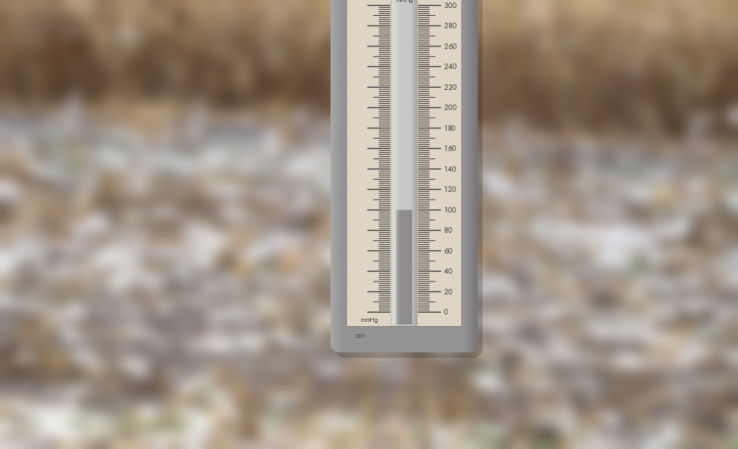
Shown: 100 mmHg
